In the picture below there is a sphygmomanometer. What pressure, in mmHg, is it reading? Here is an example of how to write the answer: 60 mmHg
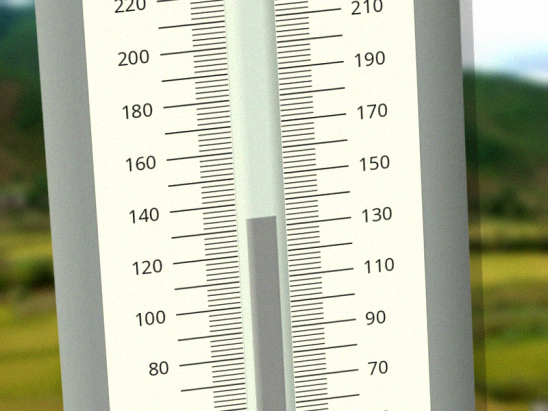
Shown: 134 mmHg
